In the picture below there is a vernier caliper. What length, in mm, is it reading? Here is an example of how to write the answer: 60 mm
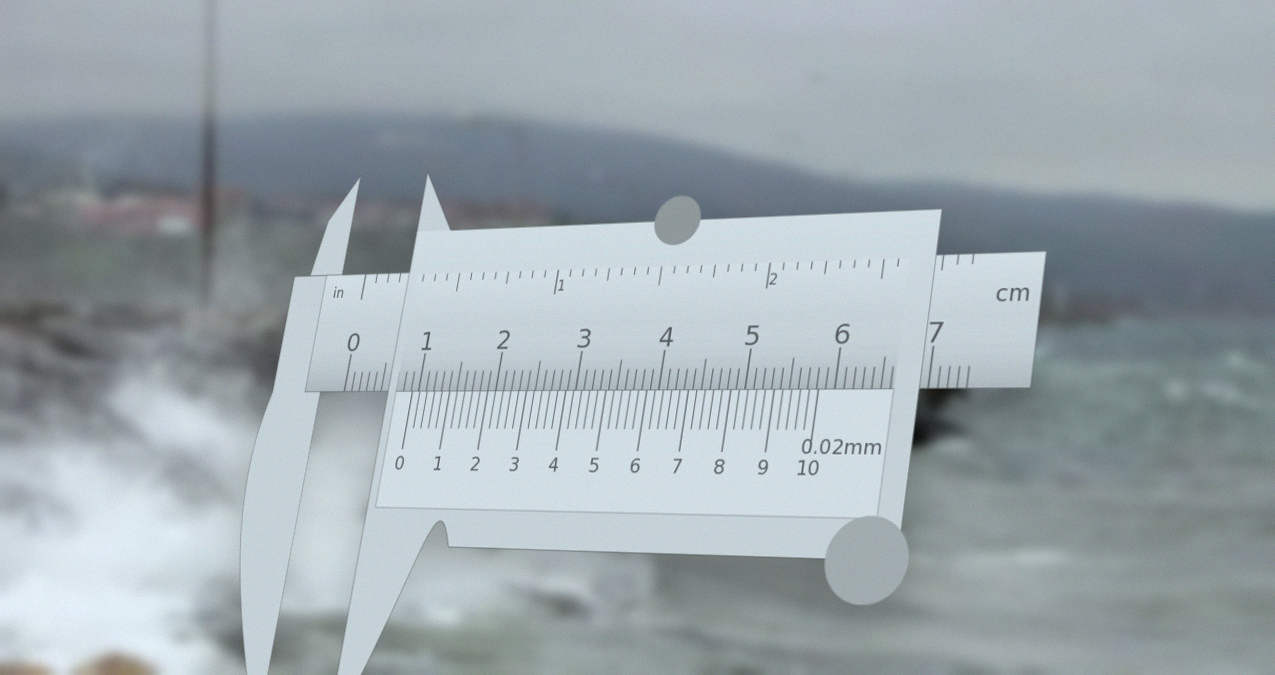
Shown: 9.2 mm
